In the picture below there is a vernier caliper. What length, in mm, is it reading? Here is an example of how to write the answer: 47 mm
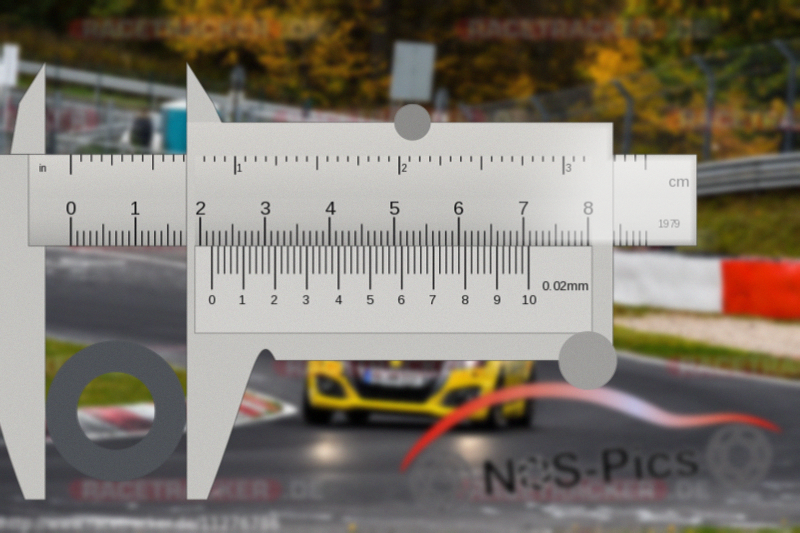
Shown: 21.8 mm
